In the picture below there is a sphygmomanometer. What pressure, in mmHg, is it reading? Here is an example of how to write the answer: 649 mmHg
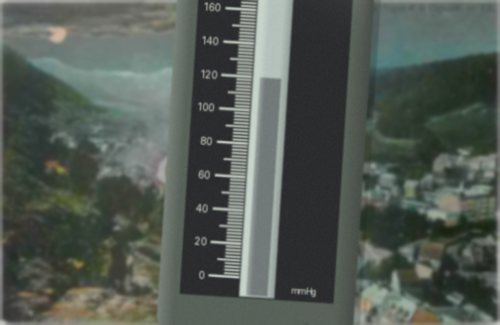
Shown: 120 mmHg
